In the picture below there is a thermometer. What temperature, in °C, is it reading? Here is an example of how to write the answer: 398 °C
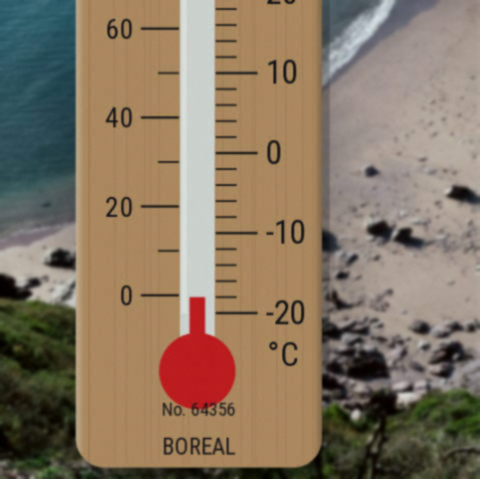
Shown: -18 °C
